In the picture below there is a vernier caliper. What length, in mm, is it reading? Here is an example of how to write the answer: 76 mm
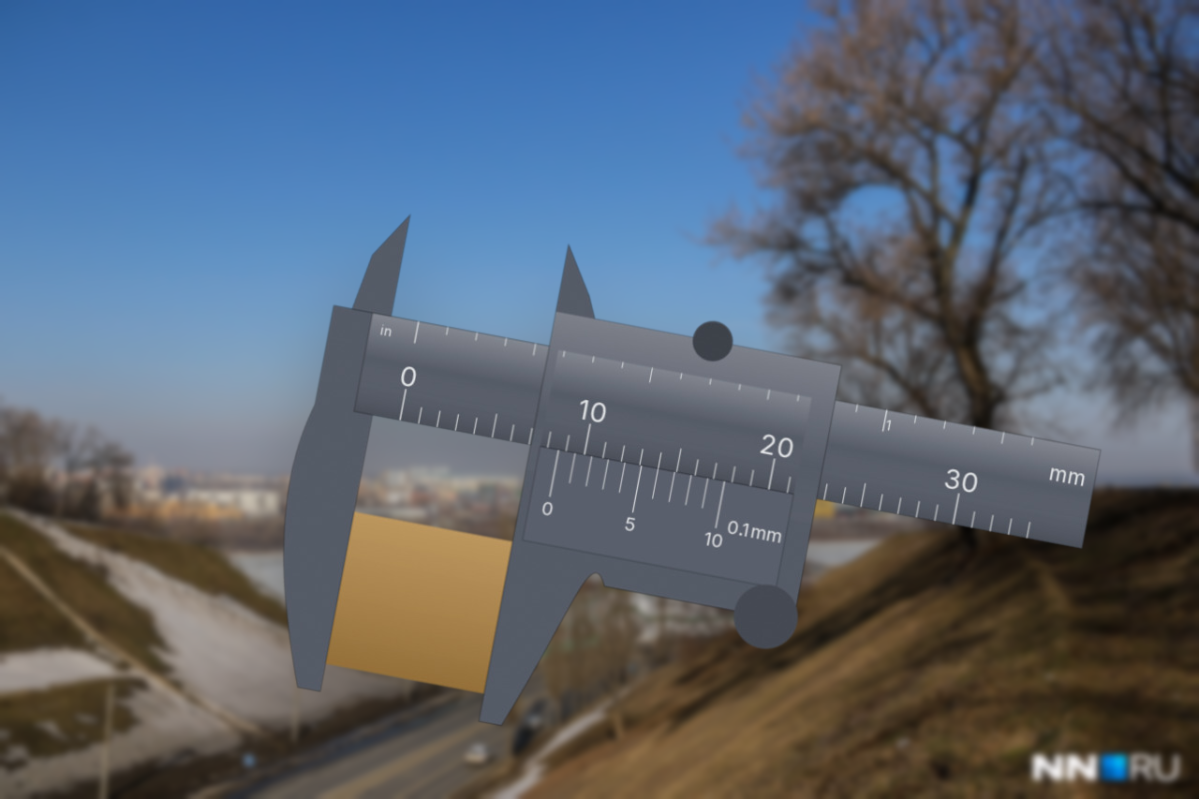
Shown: 8.6 mm
